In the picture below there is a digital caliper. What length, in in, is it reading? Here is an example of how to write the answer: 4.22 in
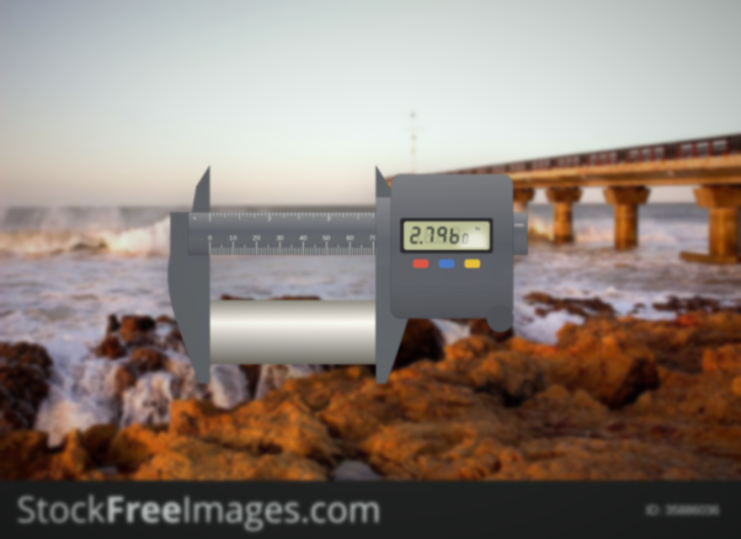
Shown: 2.7960 in
